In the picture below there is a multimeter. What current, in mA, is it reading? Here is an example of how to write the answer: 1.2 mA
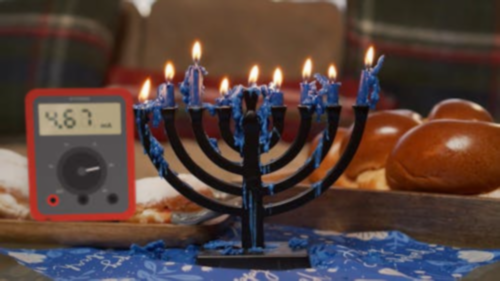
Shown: 4.67 mA
